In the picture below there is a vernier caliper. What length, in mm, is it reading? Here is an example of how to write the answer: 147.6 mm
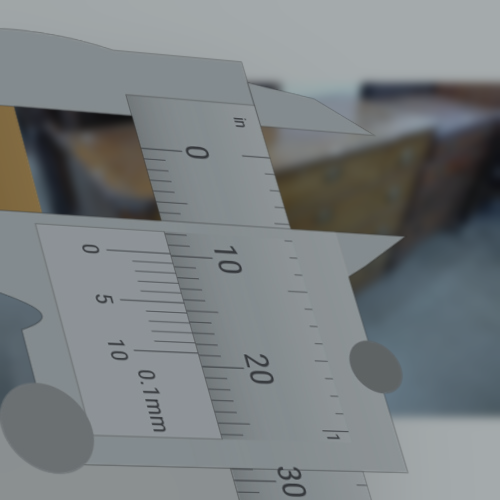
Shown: 9.8 mm
